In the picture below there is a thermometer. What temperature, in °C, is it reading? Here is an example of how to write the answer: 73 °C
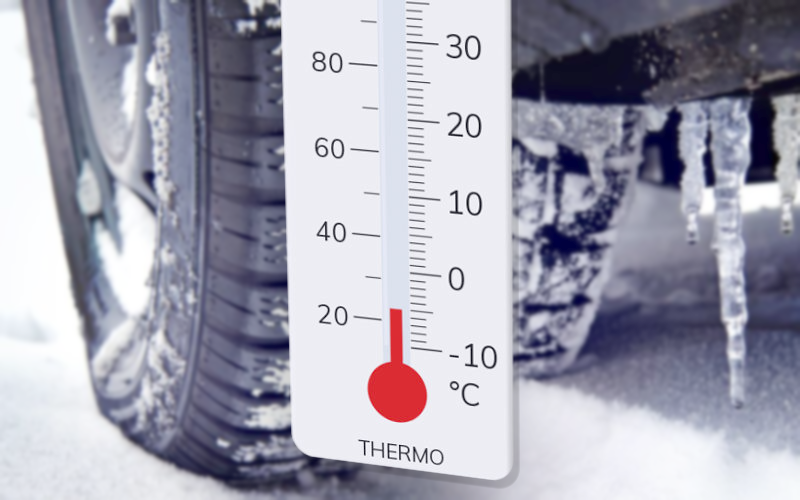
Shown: -5 °C
